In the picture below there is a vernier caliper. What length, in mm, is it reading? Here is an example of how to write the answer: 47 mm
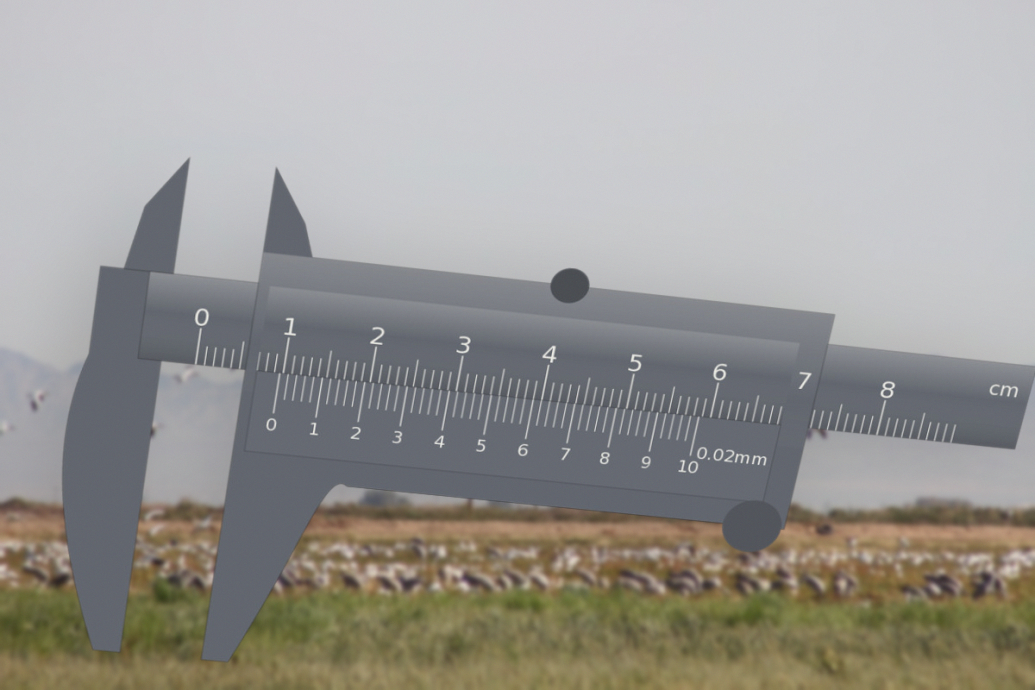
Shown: 9.6 mm
